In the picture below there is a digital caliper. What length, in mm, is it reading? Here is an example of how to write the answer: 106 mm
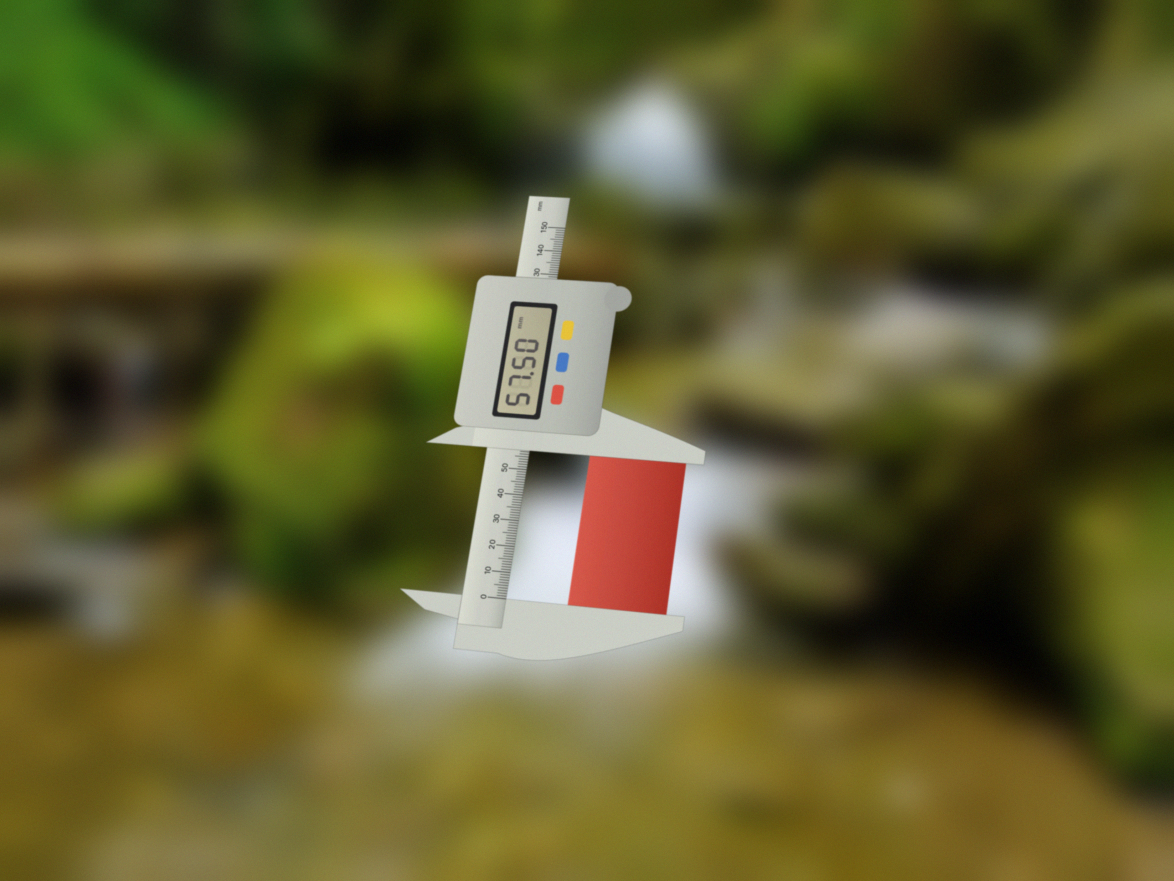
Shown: 57.50 mm
